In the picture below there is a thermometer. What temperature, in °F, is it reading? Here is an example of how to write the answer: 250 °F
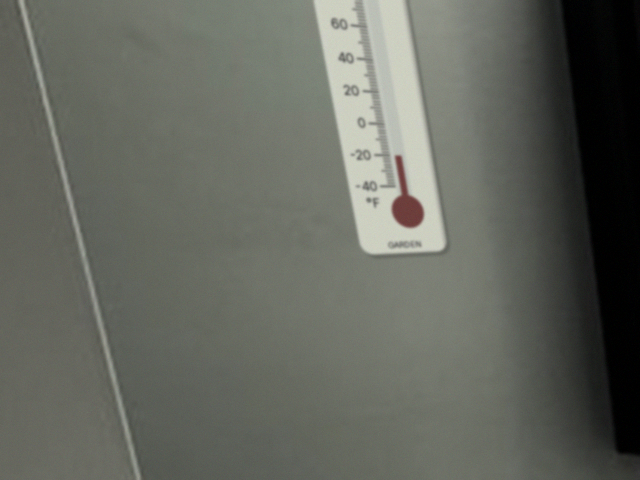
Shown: -20 °F
